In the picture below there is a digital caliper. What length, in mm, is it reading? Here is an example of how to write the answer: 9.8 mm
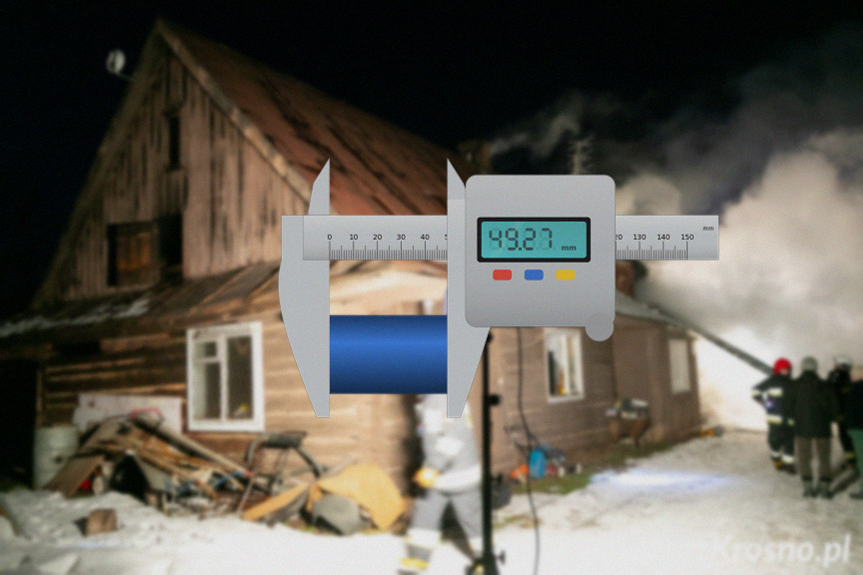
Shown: 49.27 mm
